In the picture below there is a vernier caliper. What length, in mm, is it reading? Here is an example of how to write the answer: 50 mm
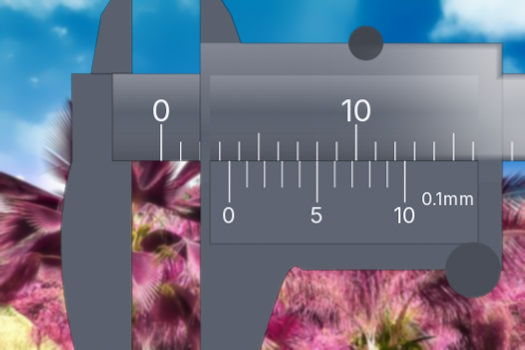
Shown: 3.5 mm
